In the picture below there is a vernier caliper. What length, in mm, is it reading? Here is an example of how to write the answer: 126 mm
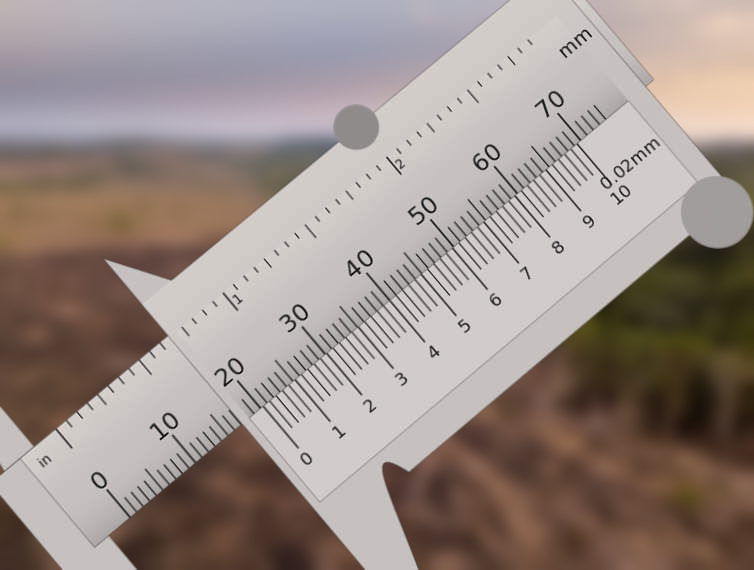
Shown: 20.4 mm
